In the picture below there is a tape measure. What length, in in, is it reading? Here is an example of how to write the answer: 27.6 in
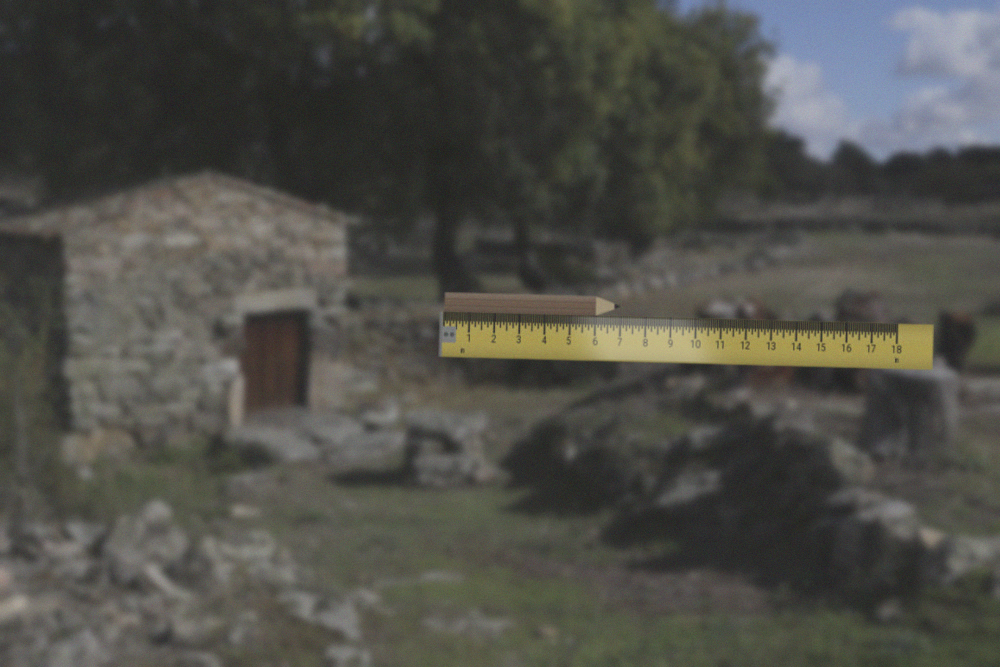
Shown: 7 in
